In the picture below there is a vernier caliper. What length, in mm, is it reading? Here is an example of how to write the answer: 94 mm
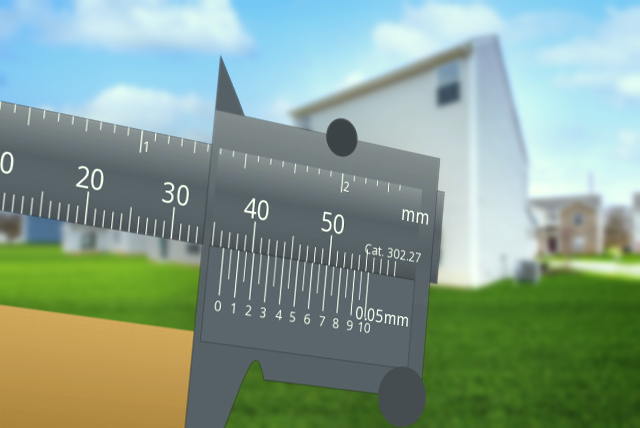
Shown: 36.4 mm
